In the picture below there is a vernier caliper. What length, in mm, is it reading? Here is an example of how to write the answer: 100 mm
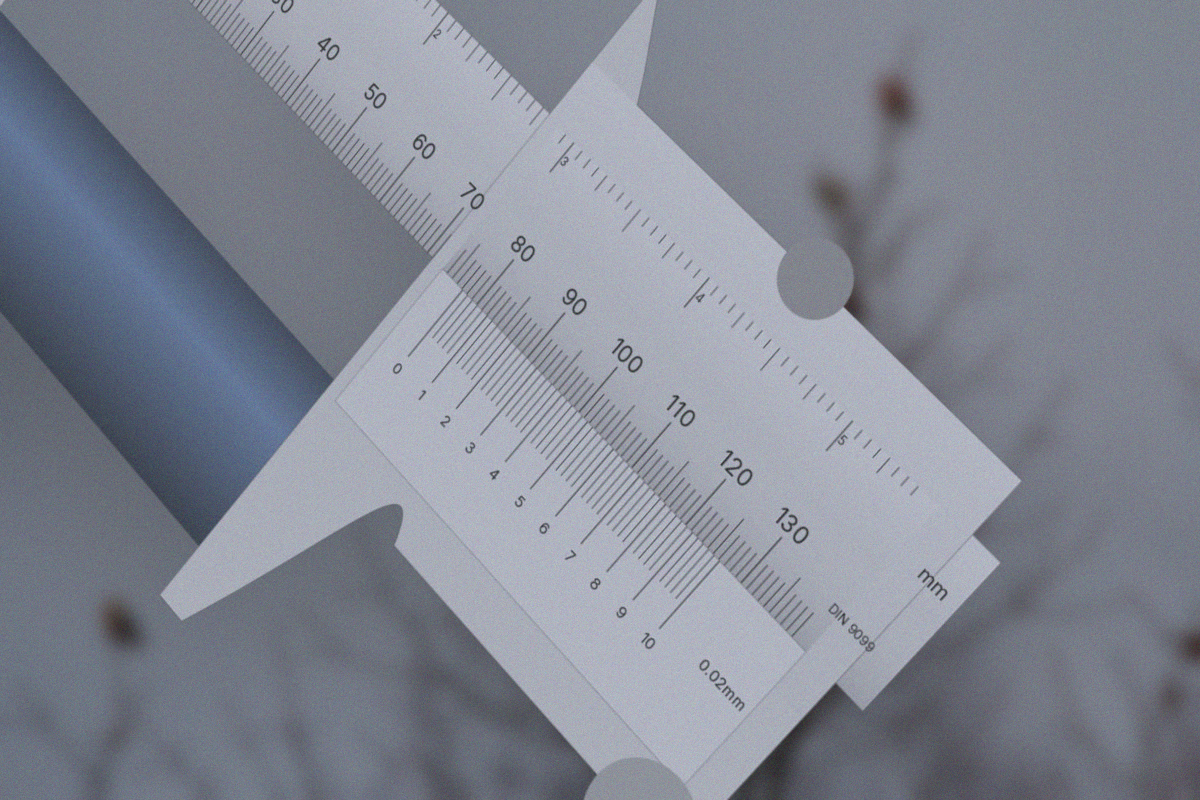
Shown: 77.2 mm
